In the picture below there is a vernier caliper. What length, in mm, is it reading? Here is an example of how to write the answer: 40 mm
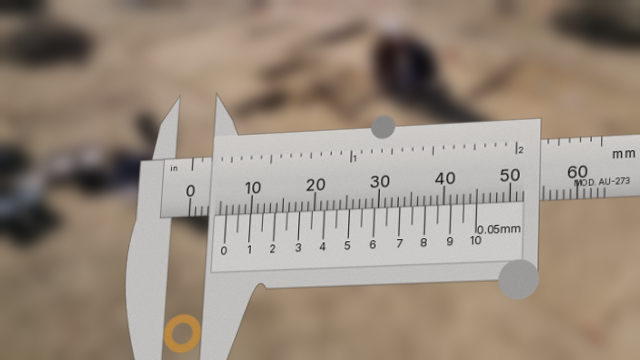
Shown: 6.0 mm
